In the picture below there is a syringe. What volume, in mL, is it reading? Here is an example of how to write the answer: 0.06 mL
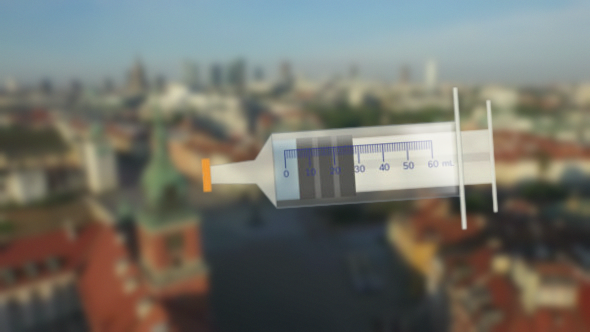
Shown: 5 mL
